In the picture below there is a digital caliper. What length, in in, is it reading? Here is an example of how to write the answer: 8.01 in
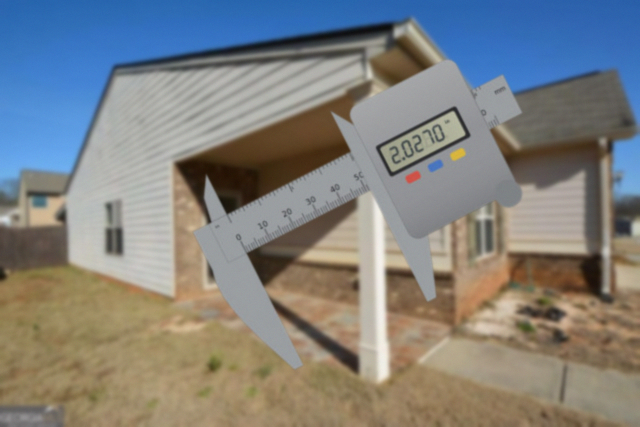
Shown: 2.0270 in
